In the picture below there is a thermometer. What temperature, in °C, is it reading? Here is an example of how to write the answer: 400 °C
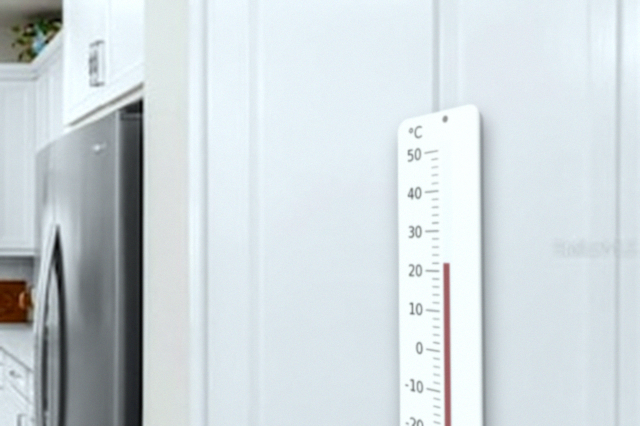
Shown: 22 °C
